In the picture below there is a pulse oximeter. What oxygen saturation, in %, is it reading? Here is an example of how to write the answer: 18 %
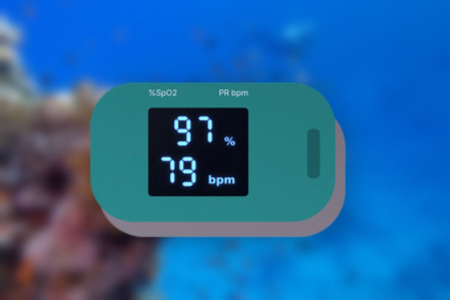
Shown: 97 %
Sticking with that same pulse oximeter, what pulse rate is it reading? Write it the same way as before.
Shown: 79 bpm
